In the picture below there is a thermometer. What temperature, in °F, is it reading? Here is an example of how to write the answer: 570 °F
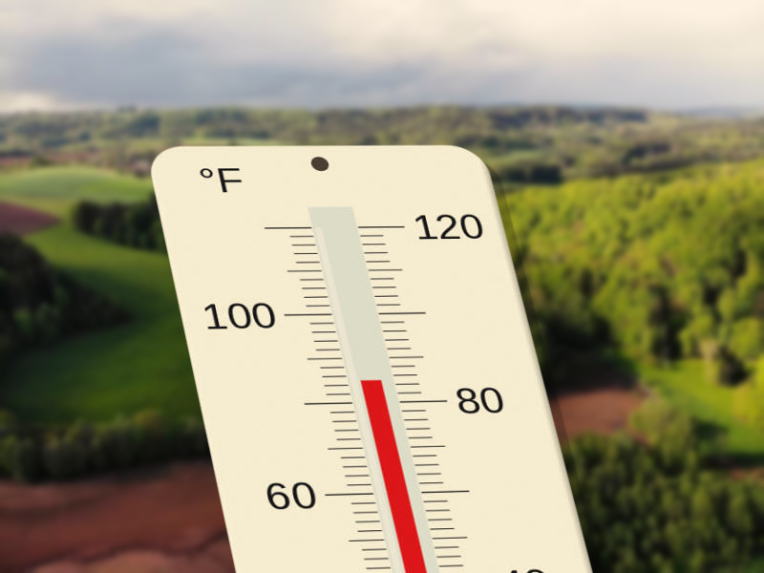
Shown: 85 °F
